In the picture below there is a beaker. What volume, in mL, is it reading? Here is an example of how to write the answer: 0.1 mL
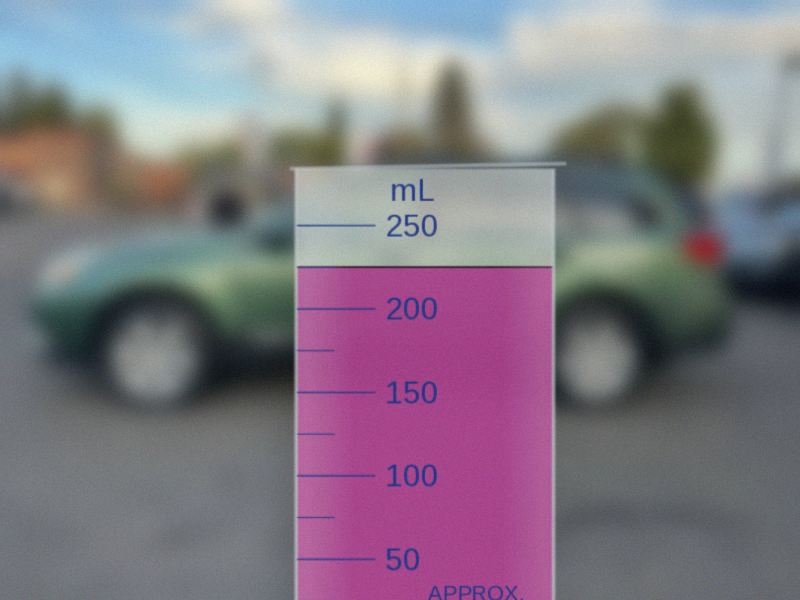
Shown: 225 mL
